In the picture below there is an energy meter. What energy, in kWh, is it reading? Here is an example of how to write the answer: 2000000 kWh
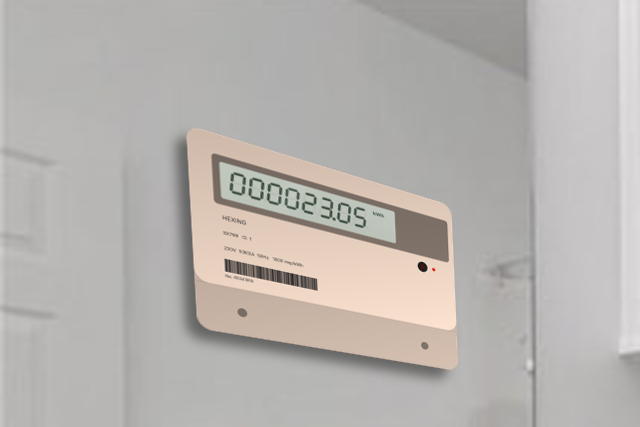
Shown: 23.05 kWh
